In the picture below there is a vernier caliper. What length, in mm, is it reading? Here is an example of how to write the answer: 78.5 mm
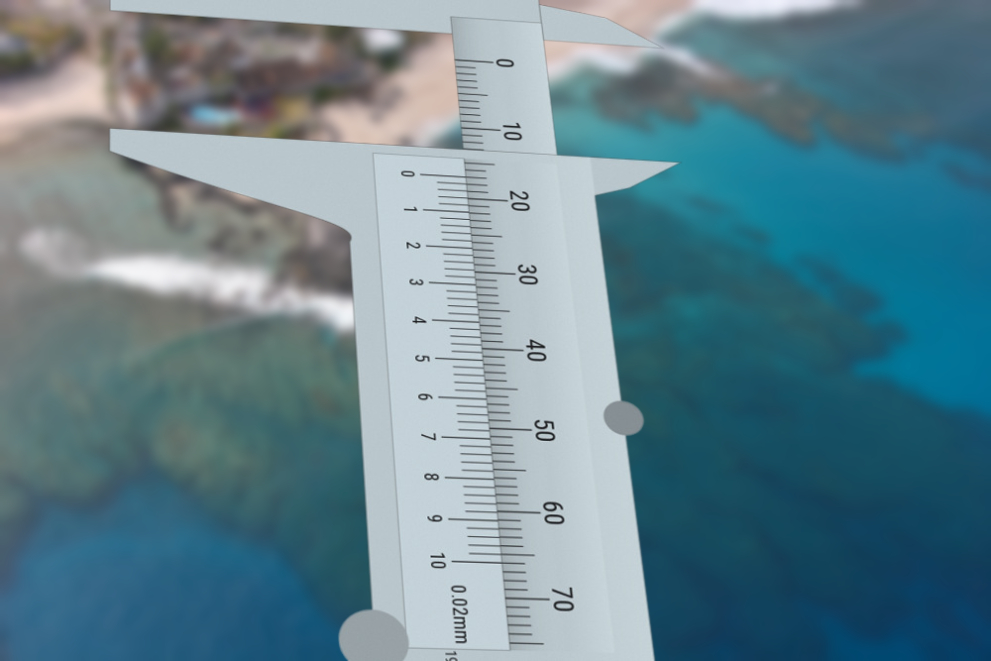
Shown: 17.0 mm
